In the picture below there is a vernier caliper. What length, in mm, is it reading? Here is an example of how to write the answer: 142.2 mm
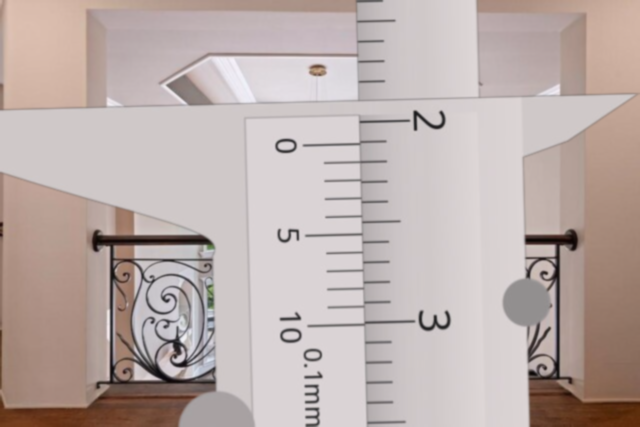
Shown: 21.1 mm
